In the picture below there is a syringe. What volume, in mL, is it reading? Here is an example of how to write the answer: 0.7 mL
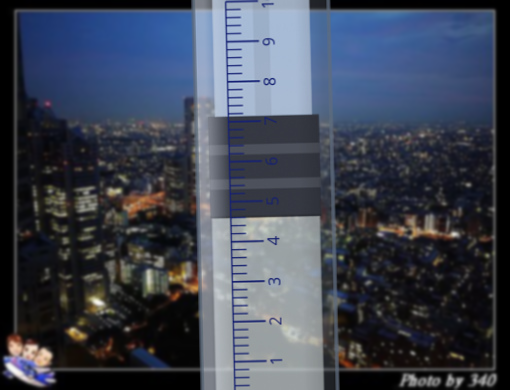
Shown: 4.6 mL
